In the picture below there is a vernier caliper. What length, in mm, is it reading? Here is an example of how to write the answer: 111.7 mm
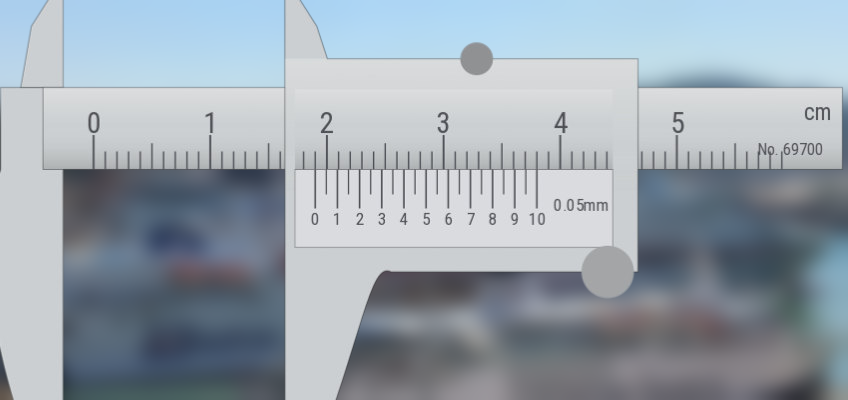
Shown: 19.0 mm
